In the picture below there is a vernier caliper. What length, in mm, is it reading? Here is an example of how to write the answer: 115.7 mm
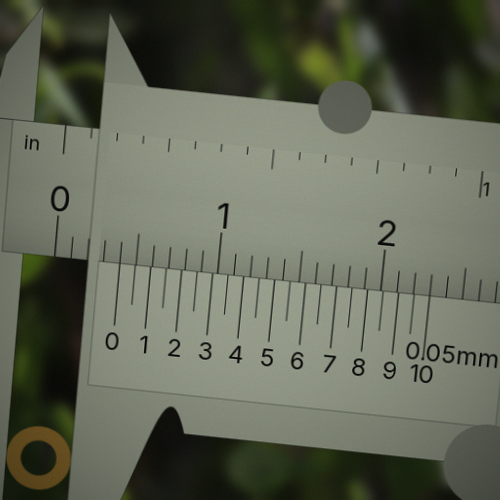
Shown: 4.0 mm
